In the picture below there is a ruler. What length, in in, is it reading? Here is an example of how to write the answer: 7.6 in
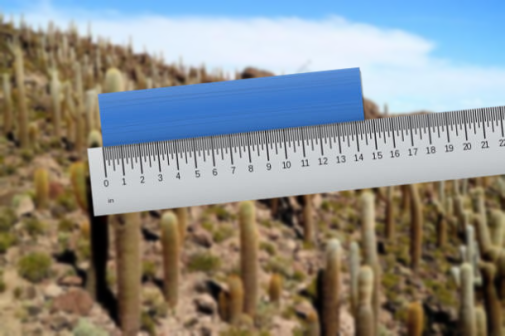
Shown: 14.5 in
